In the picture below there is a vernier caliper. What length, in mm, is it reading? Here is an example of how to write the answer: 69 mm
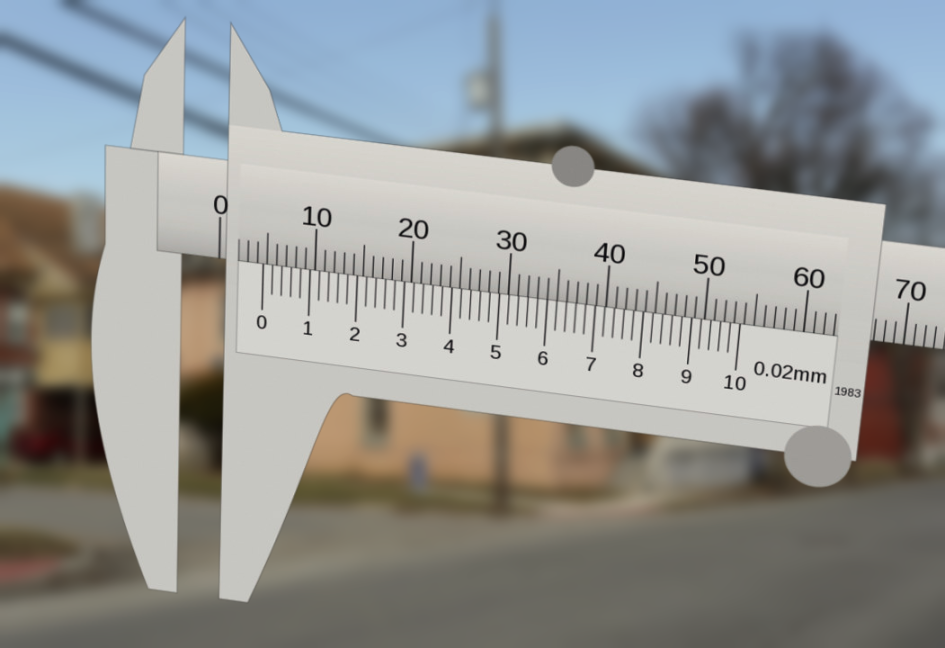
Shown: 4.6 mm
